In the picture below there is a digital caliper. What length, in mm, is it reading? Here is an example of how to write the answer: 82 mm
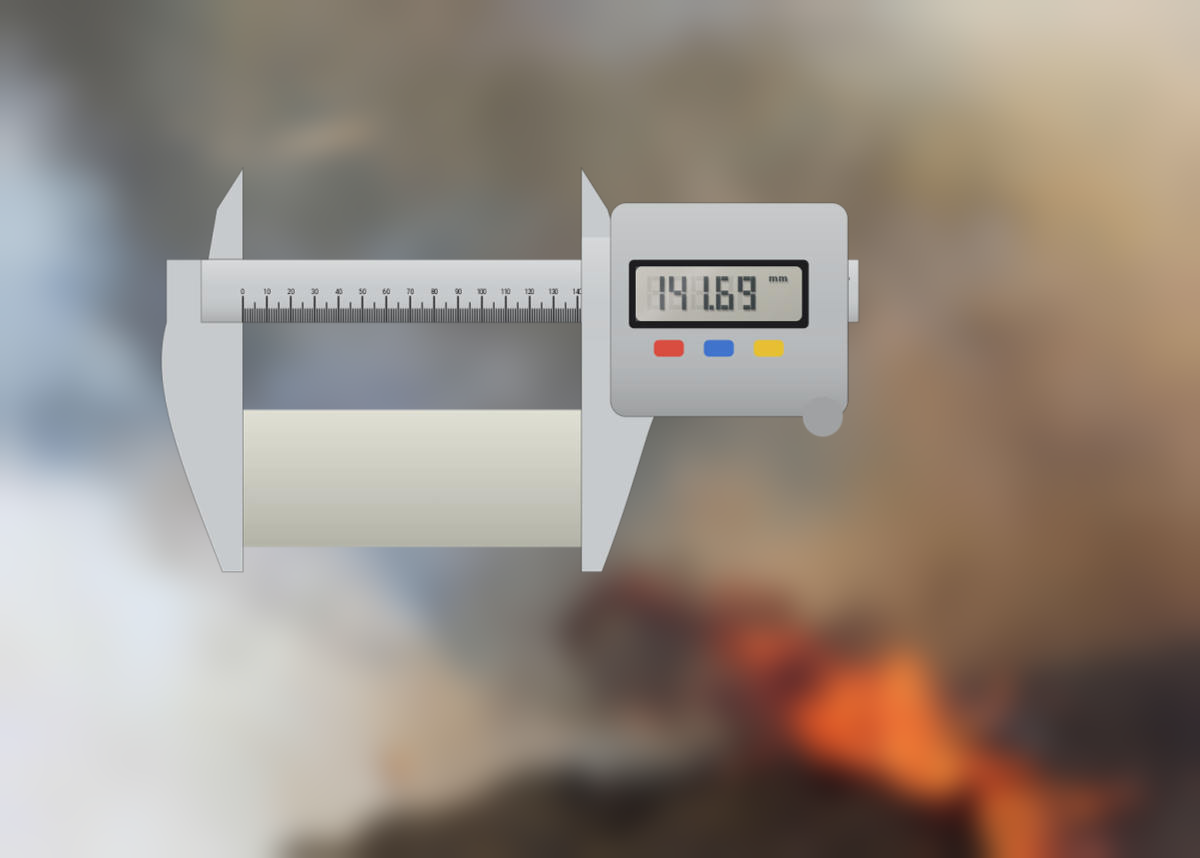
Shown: 141.69 mm
